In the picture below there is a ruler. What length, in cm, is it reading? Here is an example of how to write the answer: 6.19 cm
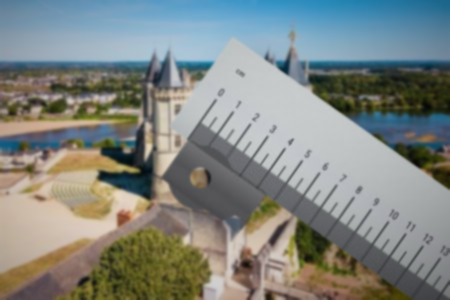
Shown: 4.5 cm
